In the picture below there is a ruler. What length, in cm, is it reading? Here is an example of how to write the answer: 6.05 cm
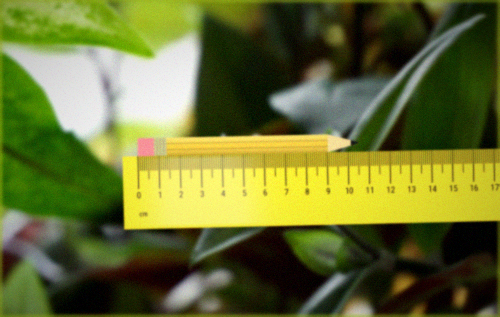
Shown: 10.5 cm
